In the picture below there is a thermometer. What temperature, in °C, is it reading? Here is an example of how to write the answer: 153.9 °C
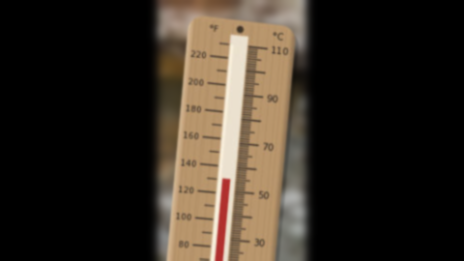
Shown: 55 °C
